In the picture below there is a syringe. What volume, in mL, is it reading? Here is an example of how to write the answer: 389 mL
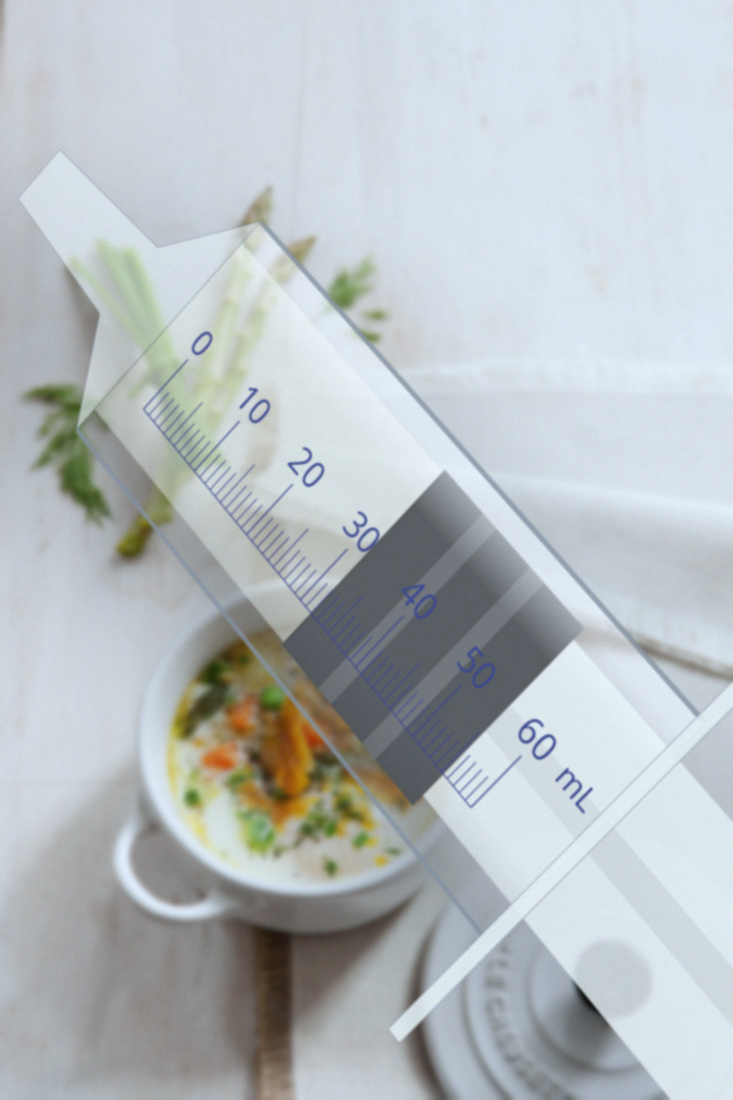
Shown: 32 mL
